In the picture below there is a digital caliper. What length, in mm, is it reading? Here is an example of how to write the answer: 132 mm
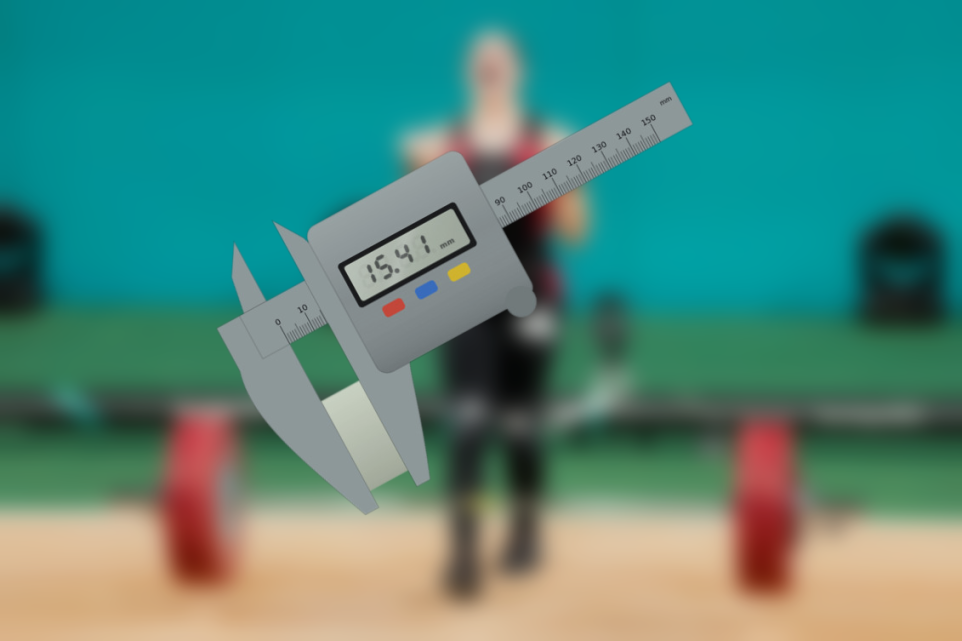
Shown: 15.41 mm
